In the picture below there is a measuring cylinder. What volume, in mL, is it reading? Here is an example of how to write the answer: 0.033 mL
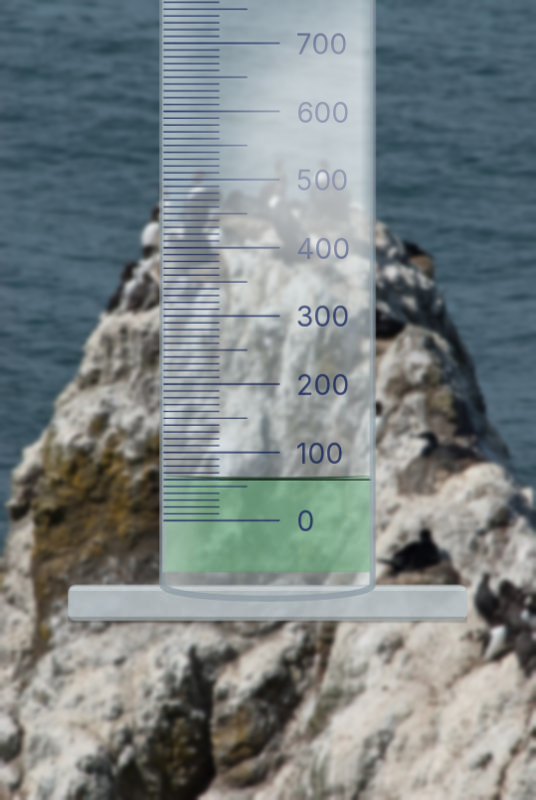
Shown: 60 mL
